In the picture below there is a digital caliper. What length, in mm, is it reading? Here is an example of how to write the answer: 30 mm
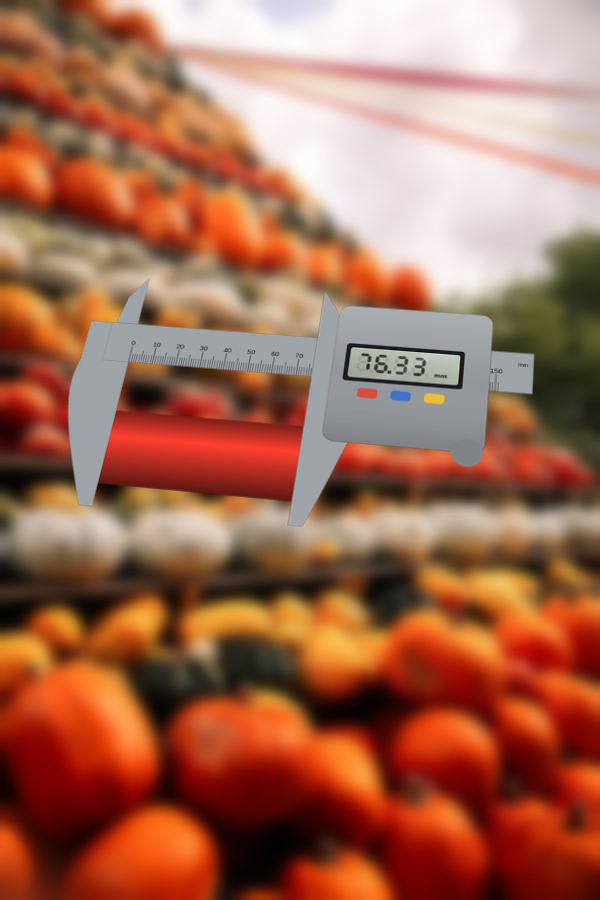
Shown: 76.33 mm
